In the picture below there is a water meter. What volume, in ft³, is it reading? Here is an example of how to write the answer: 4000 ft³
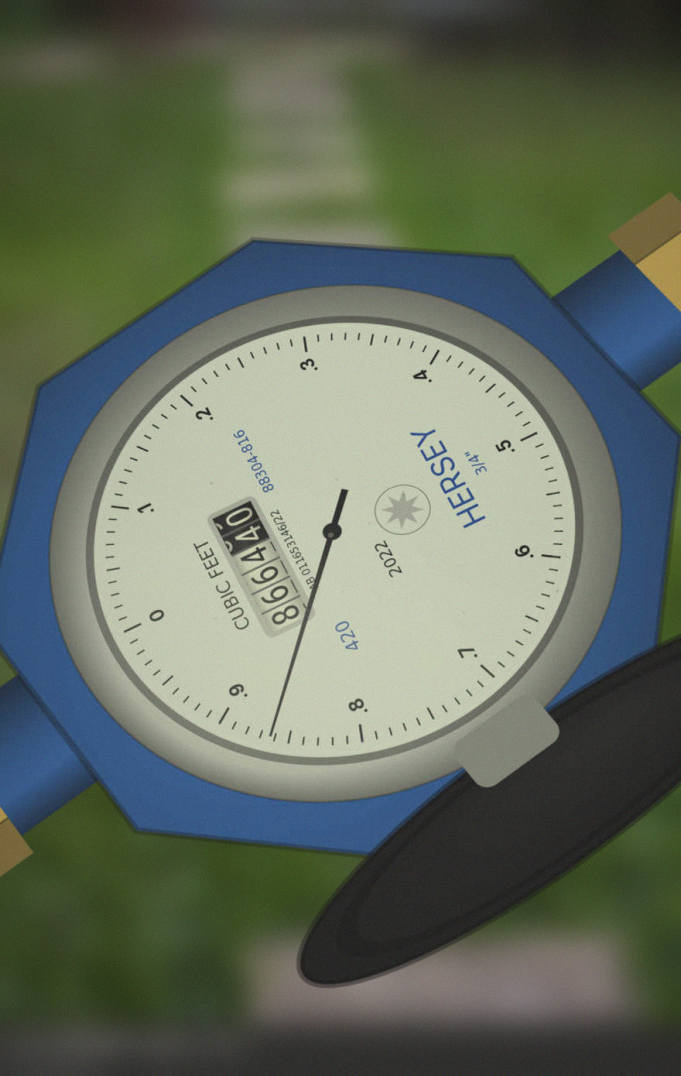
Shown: 866439.86 ft³
